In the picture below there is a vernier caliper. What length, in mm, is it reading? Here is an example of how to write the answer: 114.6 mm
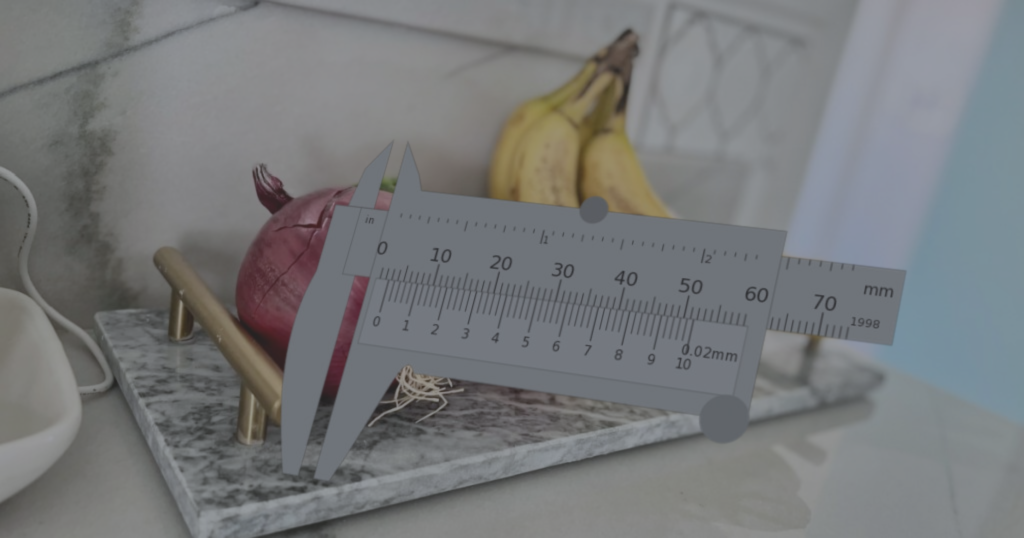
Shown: 2.5 mm
